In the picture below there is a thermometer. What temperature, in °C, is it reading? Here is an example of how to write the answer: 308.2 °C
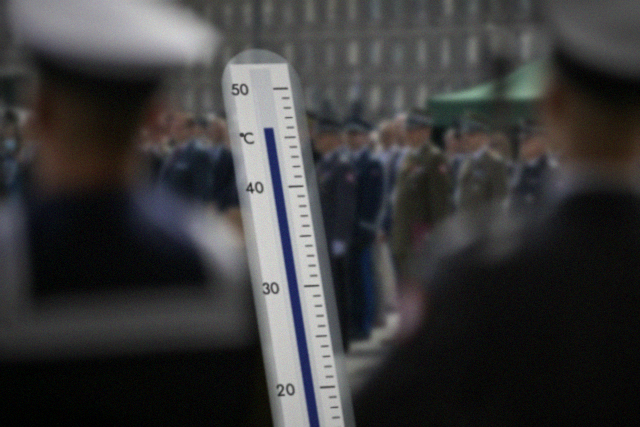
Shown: 46 °C
